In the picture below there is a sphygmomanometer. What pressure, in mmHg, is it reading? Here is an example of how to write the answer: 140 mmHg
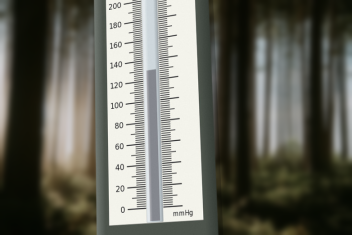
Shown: 130 mmHg
